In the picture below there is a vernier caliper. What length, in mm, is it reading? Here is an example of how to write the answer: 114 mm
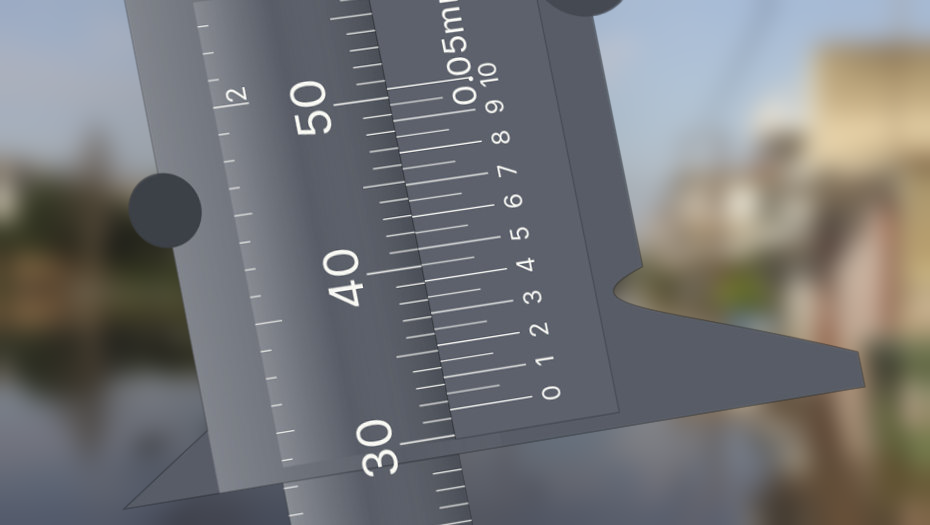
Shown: 31.5 mm
